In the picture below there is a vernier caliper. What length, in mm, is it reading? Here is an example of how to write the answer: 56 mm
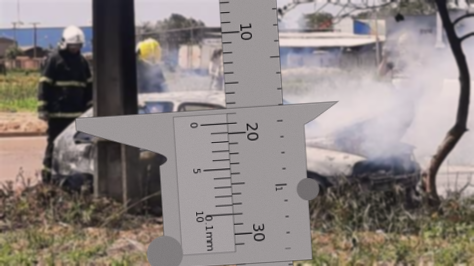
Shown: 19.0 mm
